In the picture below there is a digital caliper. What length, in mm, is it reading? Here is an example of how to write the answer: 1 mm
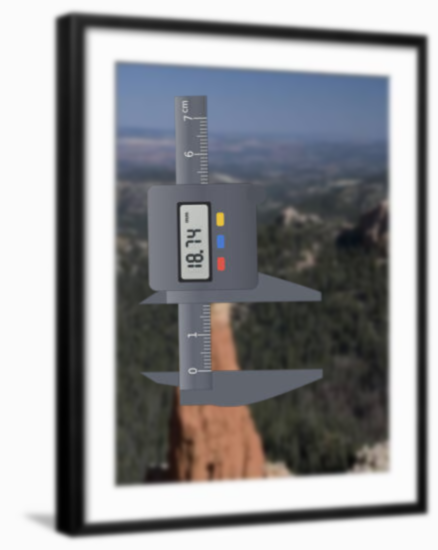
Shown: 18.74 mm
